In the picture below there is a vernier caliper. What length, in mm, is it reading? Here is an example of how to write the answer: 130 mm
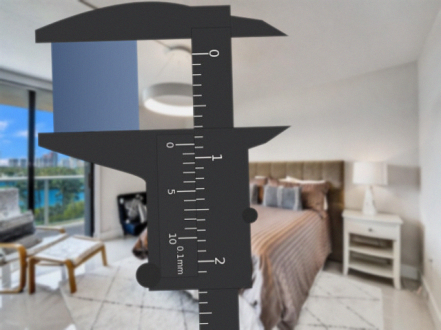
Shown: 8.7 mm
